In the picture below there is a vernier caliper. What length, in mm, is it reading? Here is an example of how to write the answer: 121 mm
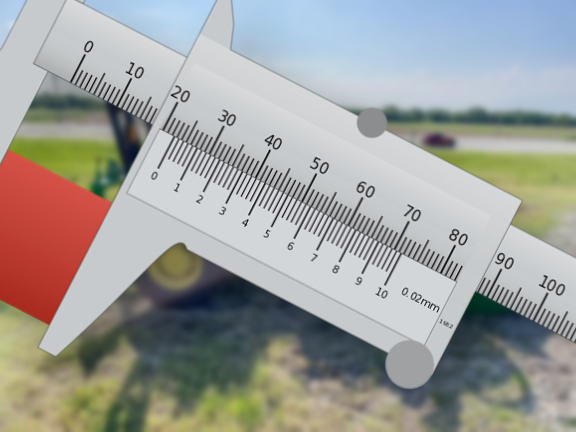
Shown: 22.5 mm
